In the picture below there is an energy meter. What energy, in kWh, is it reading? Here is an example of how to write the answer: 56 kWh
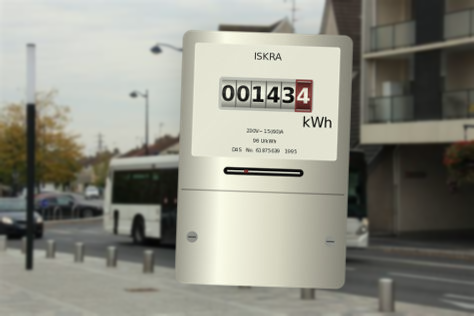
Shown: 143.4 kWh
